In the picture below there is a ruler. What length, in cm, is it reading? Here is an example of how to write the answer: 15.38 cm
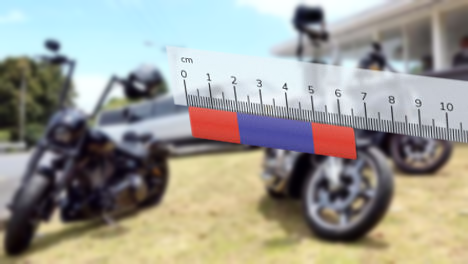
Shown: 6.5 cm
